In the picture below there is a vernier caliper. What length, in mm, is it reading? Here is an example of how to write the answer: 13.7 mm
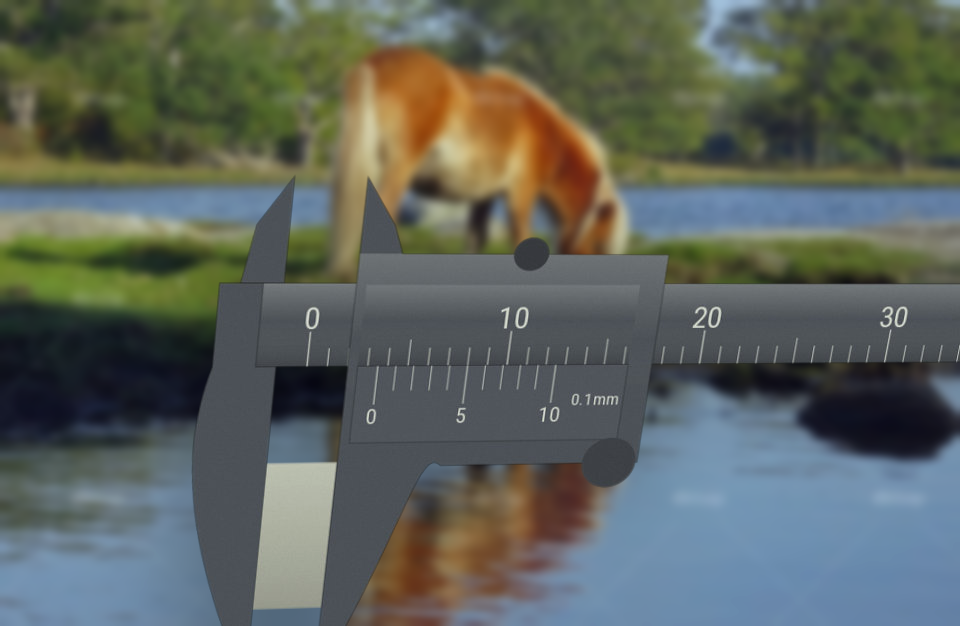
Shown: 3.5 mm
